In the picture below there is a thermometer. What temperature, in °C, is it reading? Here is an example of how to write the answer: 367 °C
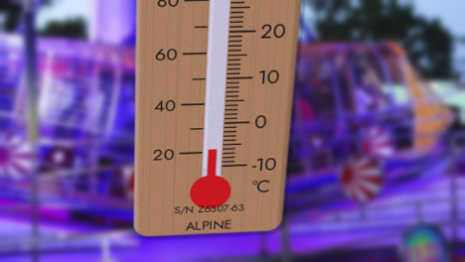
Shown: -6 °C
